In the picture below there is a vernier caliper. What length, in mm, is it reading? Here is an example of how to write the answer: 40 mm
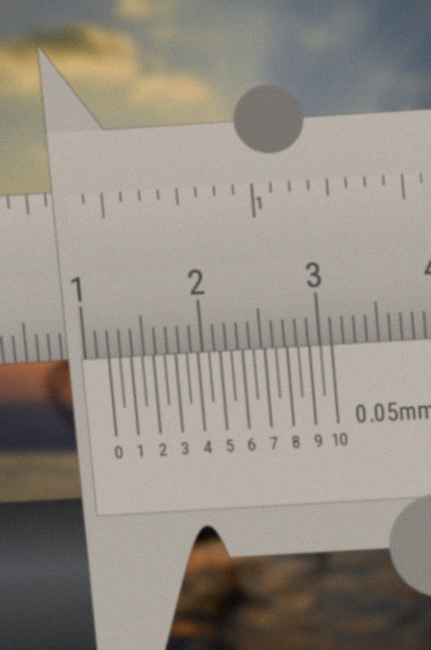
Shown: 12.0 mm
